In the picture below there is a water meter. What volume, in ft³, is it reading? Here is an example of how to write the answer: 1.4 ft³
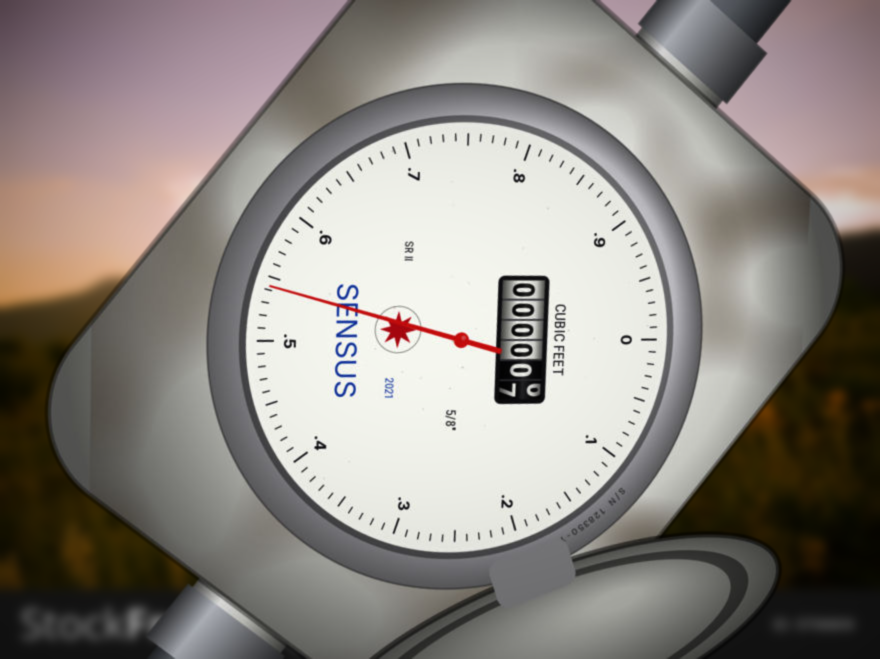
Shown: 6.54 ft³
